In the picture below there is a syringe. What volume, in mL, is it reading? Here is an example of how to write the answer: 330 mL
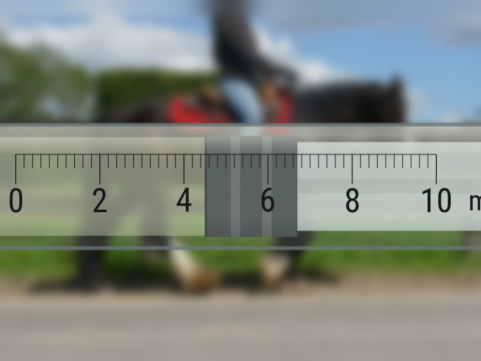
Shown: 4.5 mL
